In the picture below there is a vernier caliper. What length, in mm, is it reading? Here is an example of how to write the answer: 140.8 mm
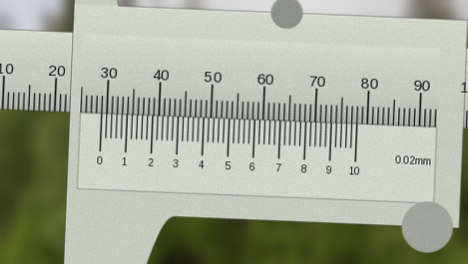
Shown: 29.0 mm
